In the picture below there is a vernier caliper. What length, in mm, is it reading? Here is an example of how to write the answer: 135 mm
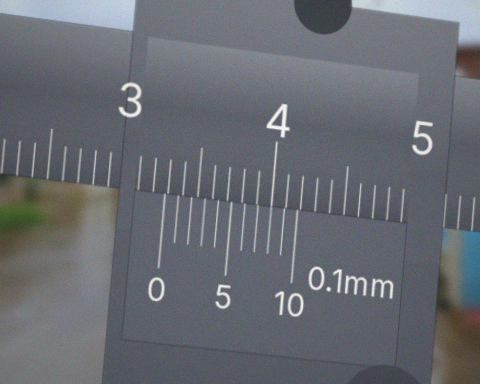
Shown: 32.8 mm
